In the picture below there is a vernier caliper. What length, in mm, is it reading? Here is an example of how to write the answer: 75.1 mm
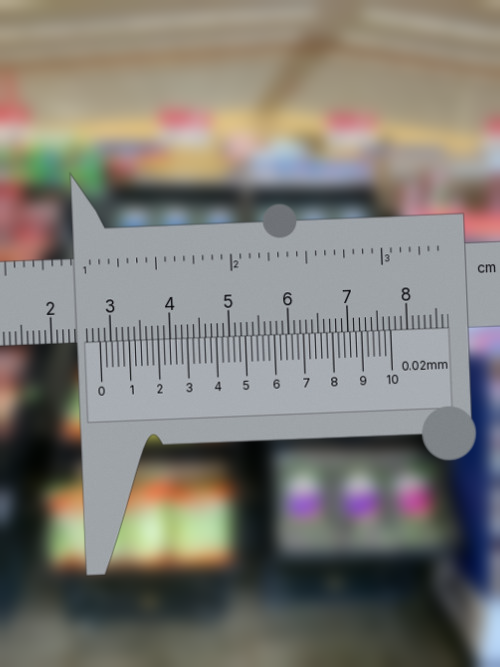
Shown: 28.2 mm
